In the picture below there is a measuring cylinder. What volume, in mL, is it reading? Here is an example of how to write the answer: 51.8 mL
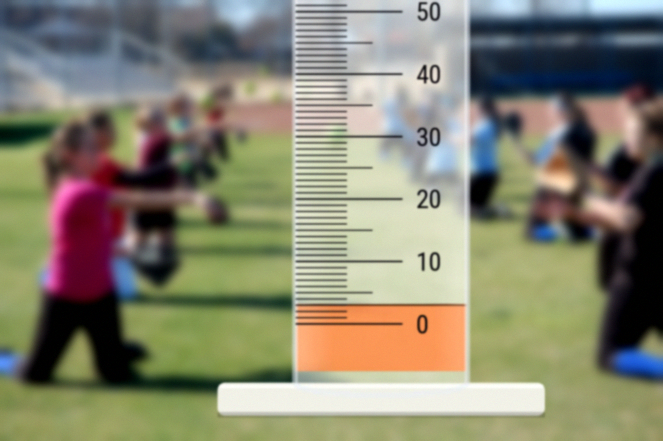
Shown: 3 mL
